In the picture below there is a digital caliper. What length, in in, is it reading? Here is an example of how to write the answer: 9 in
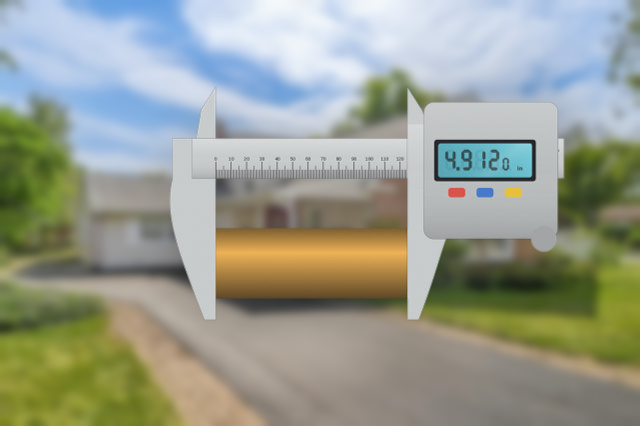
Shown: 4.9120 in
